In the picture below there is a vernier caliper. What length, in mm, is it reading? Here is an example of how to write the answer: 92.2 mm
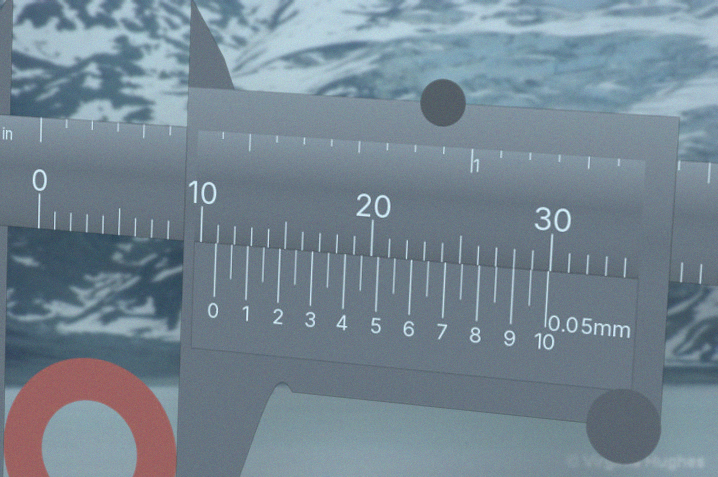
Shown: 10.9 mm
